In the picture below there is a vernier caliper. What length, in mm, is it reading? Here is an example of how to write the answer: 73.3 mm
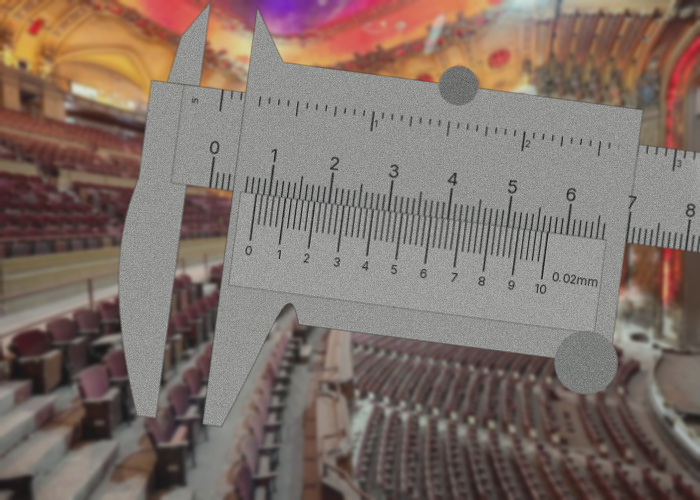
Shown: 7.8 mm
